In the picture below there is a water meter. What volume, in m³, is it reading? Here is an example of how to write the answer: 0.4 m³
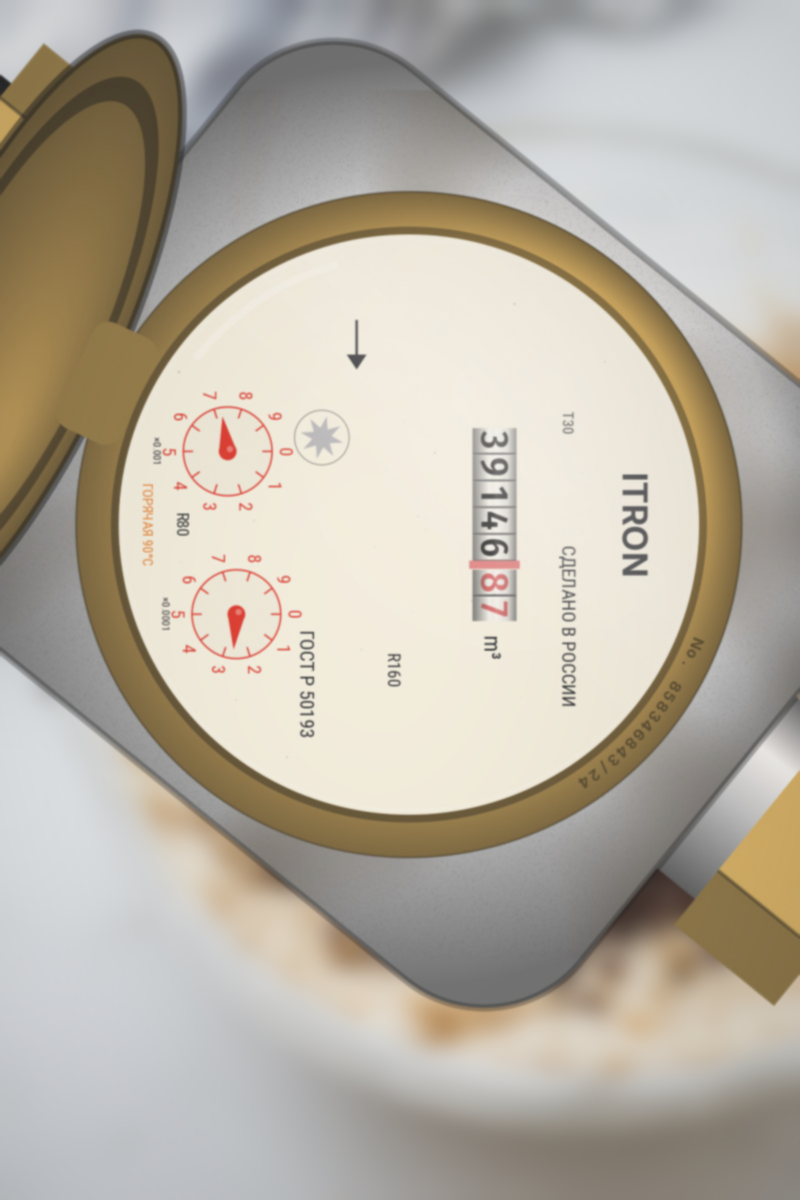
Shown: 39146.8772 m³
